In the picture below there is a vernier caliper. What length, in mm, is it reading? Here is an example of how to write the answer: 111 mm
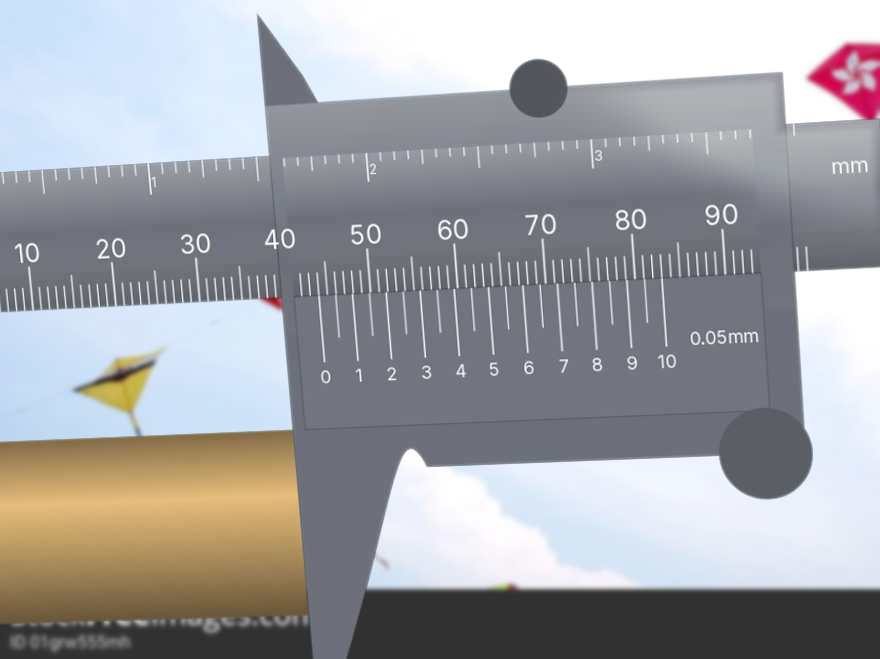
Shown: 44.0 mm
